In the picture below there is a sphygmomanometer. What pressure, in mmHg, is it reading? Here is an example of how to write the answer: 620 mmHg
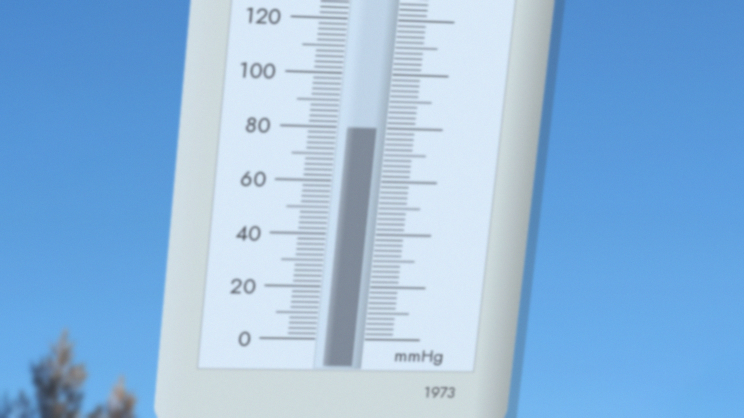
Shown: 80 mmHg
